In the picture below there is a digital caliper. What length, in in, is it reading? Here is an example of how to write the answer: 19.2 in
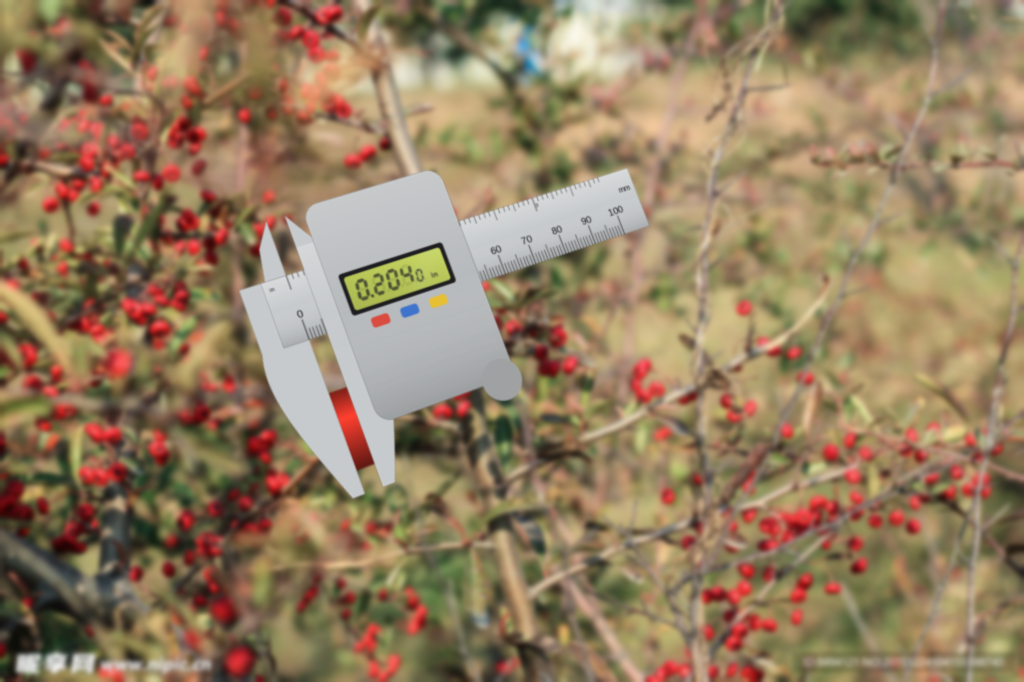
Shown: 0.2040 in
